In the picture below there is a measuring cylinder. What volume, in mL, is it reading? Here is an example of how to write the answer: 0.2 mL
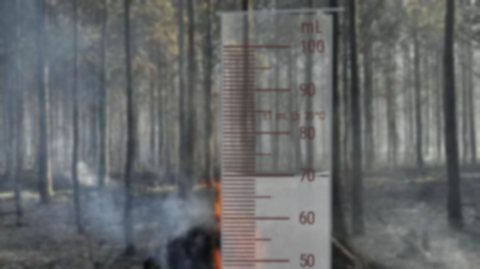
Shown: 70 mL
